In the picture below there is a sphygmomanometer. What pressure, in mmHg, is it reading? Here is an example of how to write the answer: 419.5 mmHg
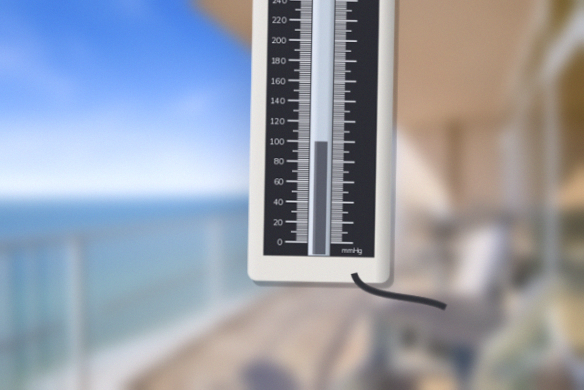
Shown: 100 mmHg
